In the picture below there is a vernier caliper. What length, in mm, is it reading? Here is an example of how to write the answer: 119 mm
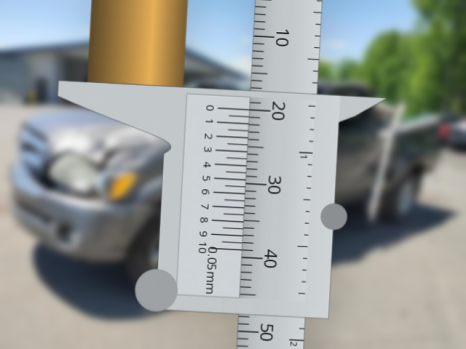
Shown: 20.0 mm
